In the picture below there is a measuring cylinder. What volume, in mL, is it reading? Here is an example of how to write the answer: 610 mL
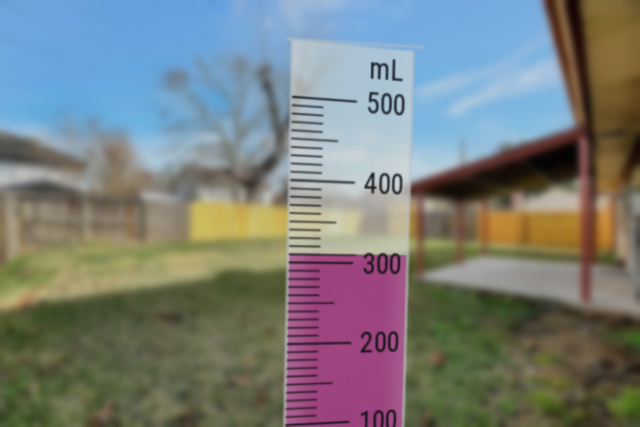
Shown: 310 mL
